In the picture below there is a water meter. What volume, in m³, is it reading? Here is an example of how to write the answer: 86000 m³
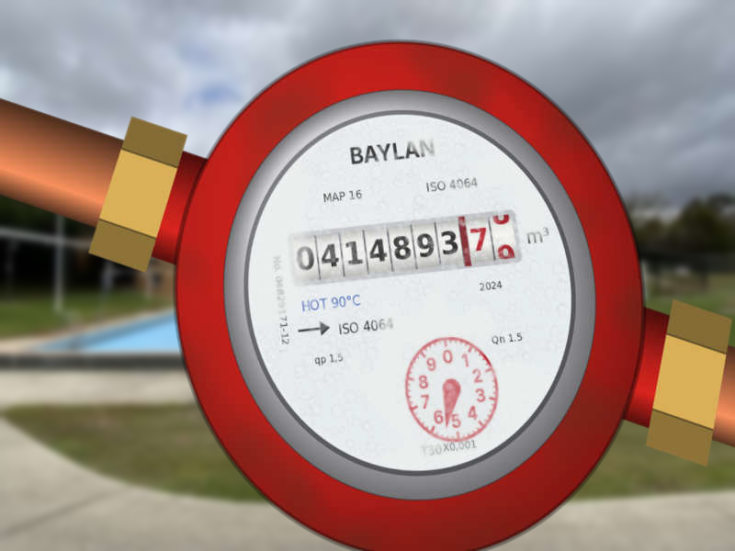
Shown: 414893.785 m³
